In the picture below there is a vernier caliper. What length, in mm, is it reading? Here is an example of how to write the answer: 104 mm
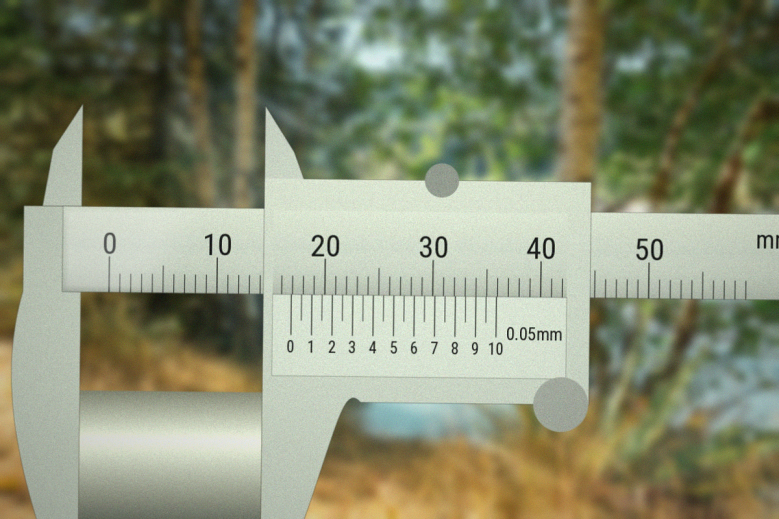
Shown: 16.9 mm
